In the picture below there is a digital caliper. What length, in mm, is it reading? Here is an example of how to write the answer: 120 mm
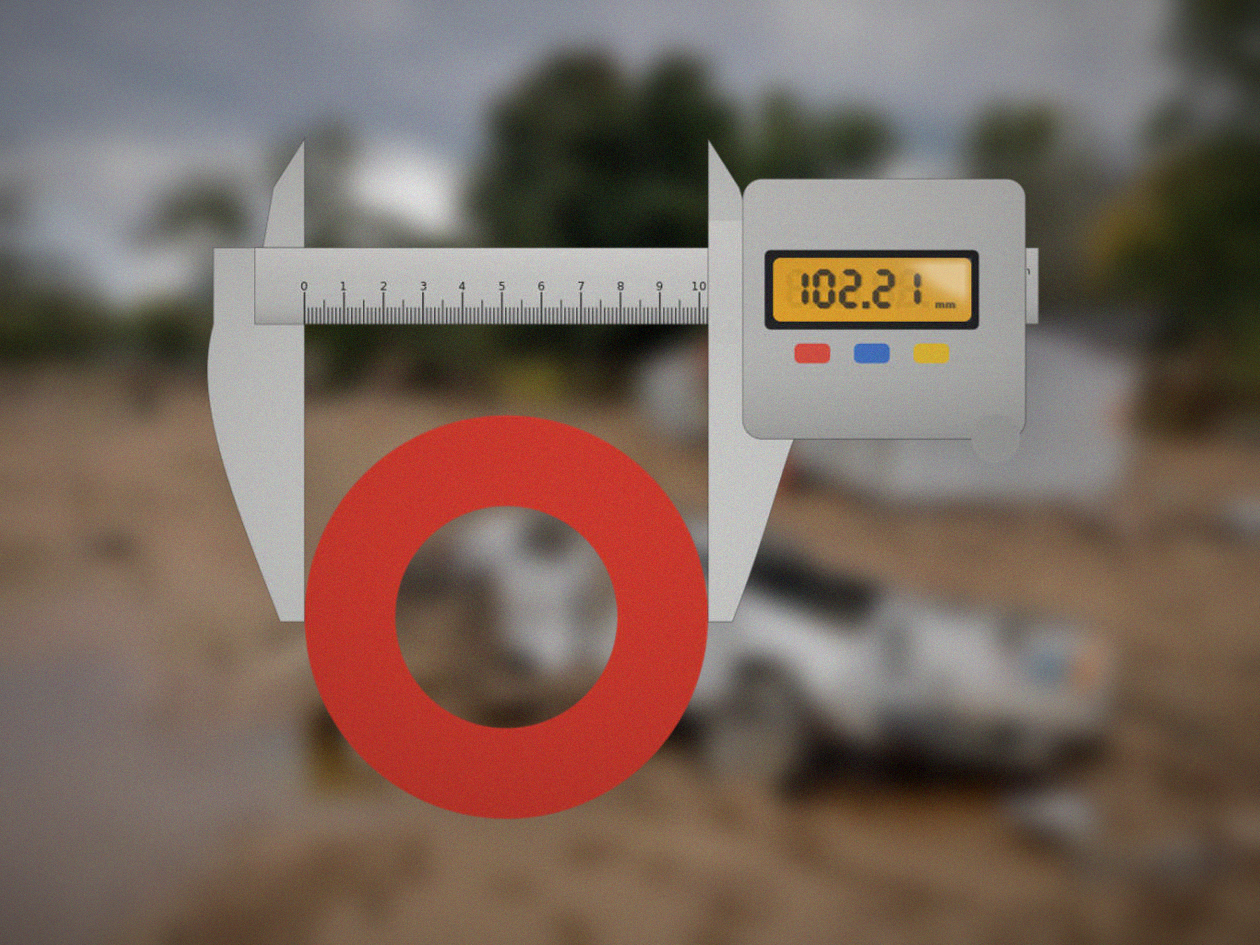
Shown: 102.21 mm
